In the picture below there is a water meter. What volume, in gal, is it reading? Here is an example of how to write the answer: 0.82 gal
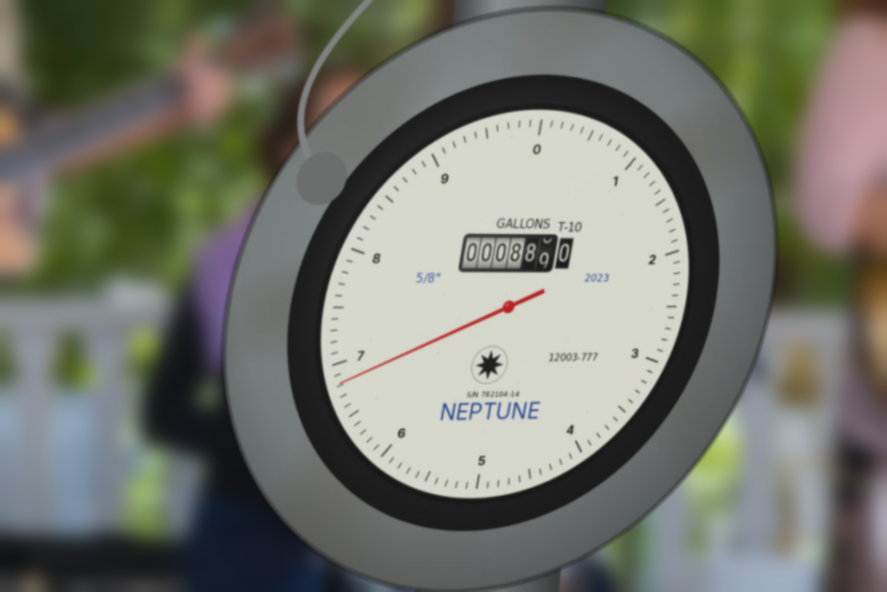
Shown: 8886.8 gal
